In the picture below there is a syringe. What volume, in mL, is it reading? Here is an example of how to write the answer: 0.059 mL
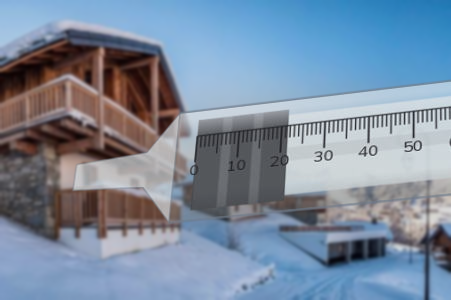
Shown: 0 mL
